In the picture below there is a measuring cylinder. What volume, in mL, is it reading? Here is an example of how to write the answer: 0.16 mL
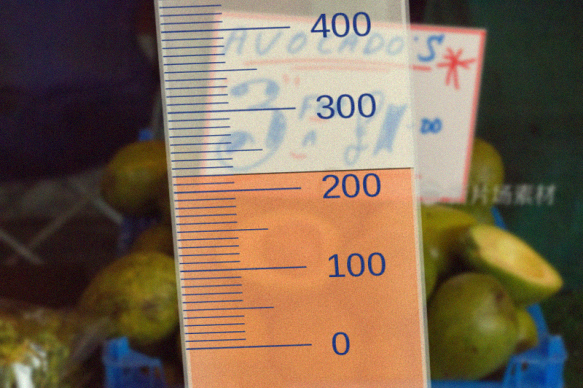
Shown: 220 mL
